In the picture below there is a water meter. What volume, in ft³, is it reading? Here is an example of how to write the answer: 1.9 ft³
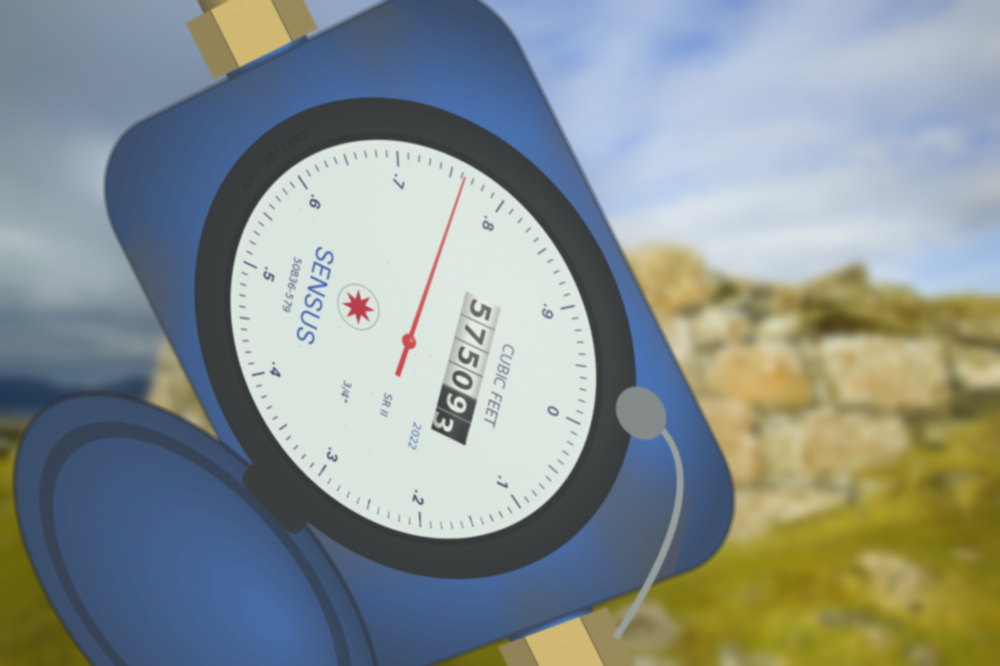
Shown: 575092.76 ft³
